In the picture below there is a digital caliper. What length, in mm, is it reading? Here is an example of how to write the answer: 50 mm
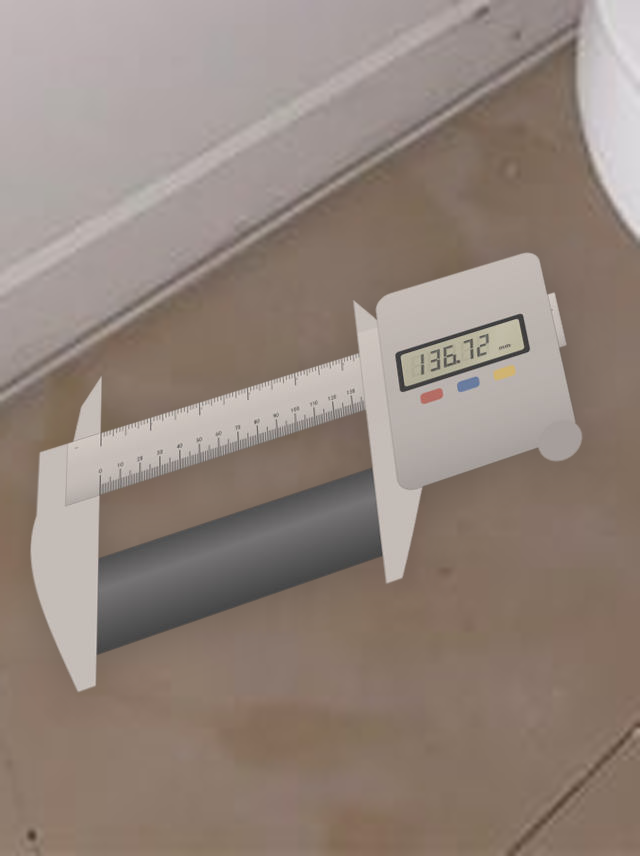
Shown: 136.72 mm
